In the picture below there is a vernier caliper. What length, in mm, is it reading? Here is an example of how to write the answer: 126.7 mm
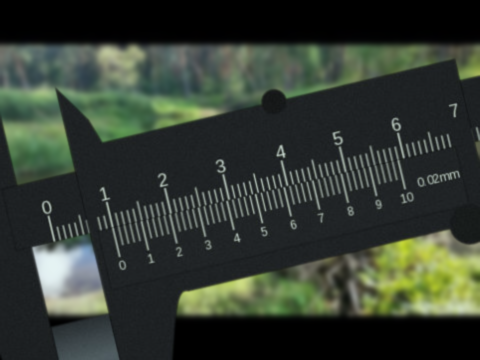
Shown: 10.0 mm
